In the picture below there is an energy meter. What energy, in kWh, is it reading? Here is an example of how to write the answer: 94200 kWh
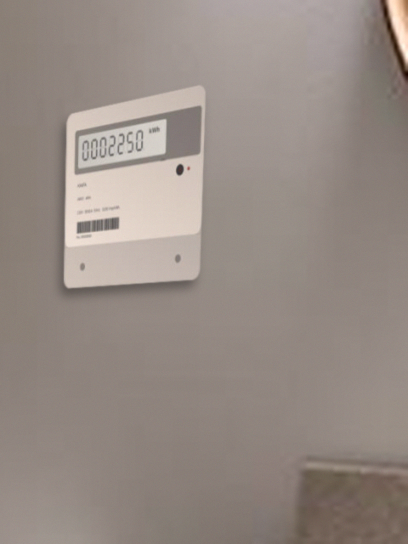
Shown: 2250 kWh
